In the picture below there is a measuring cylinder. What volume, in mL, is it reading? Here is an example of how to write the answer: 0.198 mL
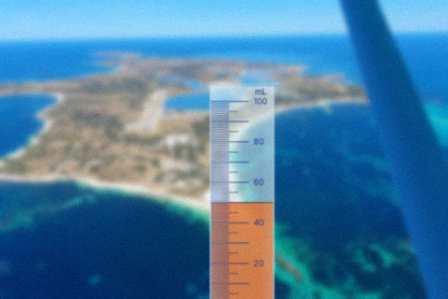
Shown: 50 mL
